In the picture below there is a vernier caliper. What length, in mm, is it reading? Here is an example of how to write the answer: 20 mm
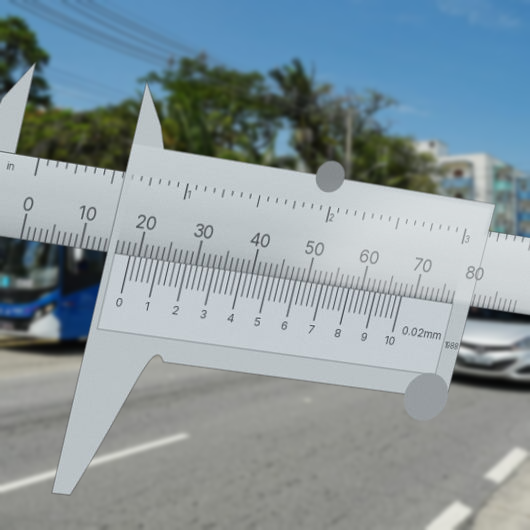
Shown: 18.5 mm
